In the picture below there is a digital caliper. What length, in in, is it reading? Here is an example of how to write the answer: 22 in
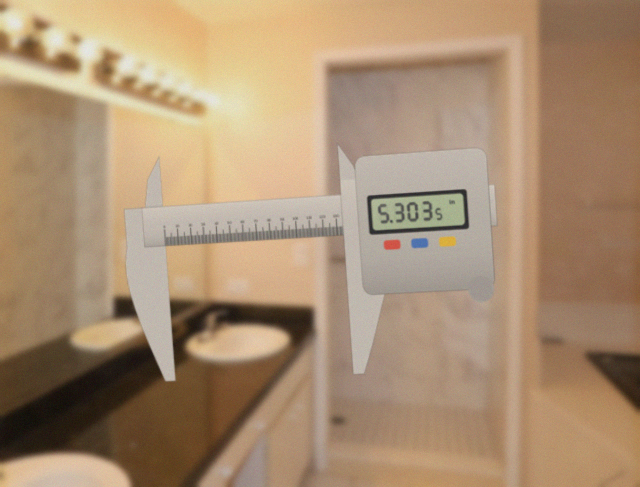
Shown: 5.3035 in
